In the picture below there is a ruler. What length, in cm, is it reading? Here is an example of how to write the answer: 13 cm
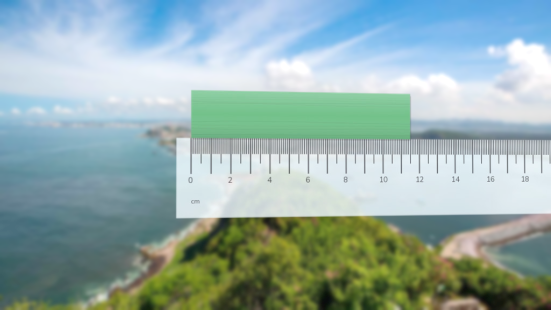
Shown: 11.5 cm
